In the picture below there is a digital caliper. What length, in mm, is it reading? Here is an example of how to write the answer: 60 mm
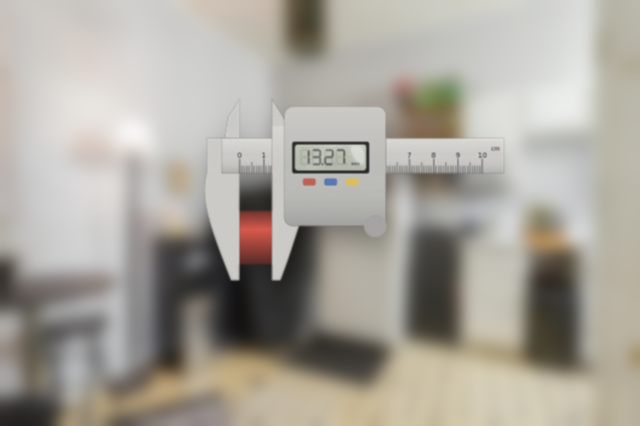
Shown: 13.27 mm
